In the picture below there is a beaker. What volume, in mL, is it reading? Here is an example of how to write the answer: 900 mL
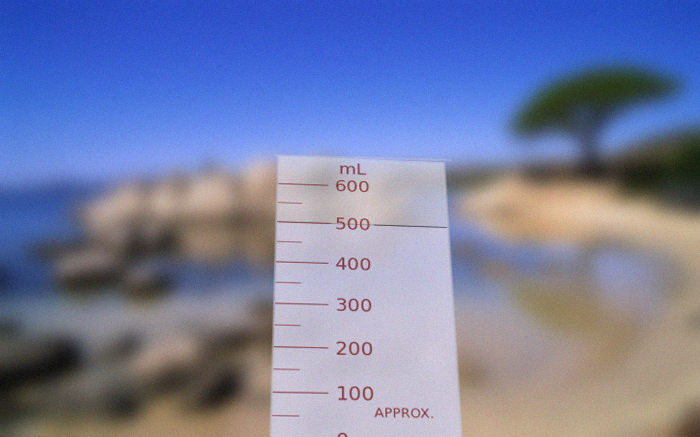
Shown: 500 mL
